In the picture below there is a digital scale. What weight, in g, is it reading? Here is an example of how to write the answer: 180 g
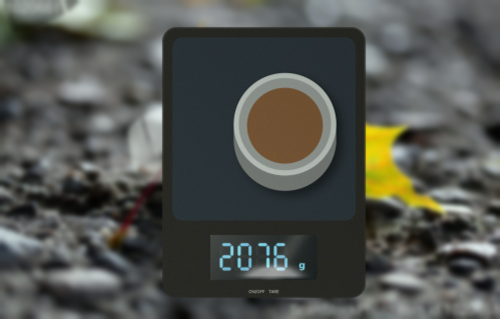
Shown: 2076 g
